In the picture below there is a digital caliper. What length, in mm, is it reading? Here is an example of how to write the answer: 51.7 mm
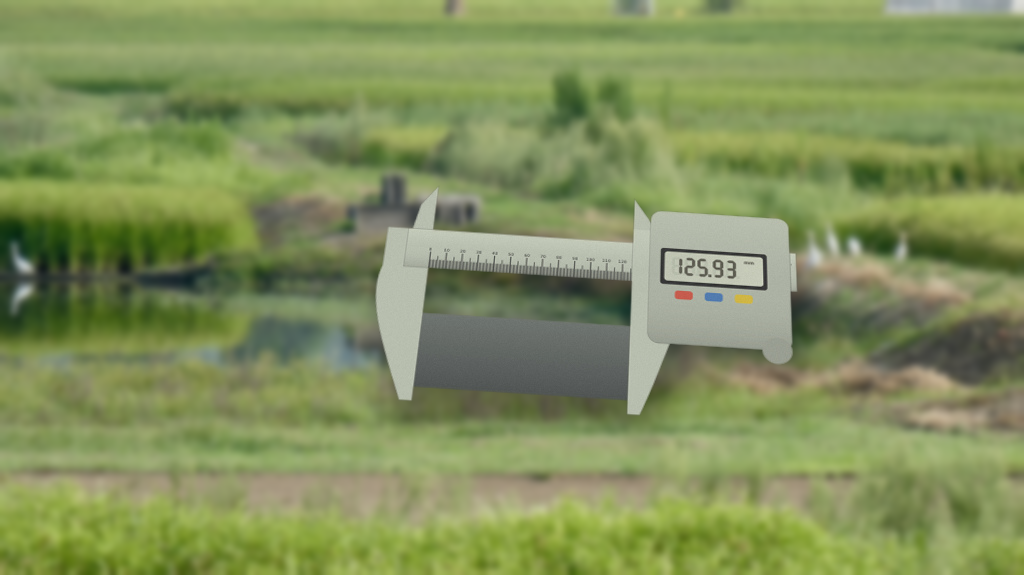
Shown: 125.93 mm
